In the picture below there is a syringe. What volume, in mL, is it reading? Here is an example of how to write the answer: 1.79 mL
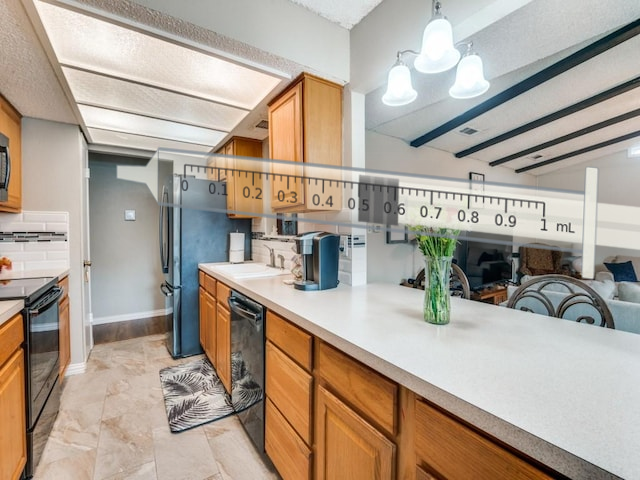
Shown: 0.5 mL
